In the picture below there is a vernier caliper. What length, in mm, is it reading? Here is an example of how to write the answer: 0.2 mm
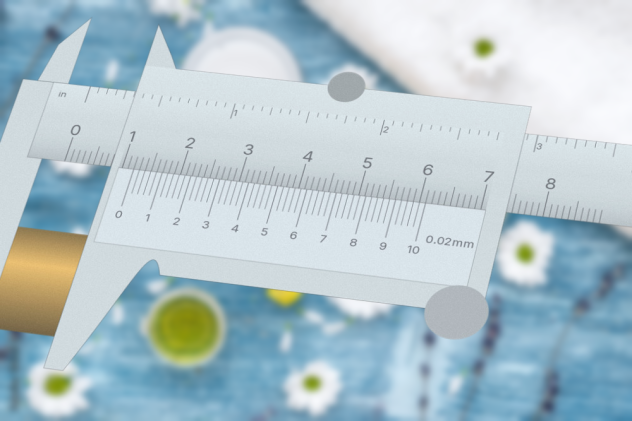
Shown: 12.0 mm
